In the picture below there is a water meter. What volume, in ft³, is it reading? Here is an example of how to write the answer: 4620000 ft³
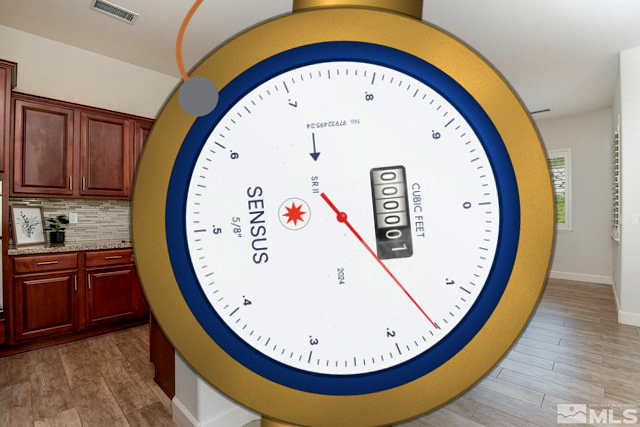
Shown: 1.15 ft³
